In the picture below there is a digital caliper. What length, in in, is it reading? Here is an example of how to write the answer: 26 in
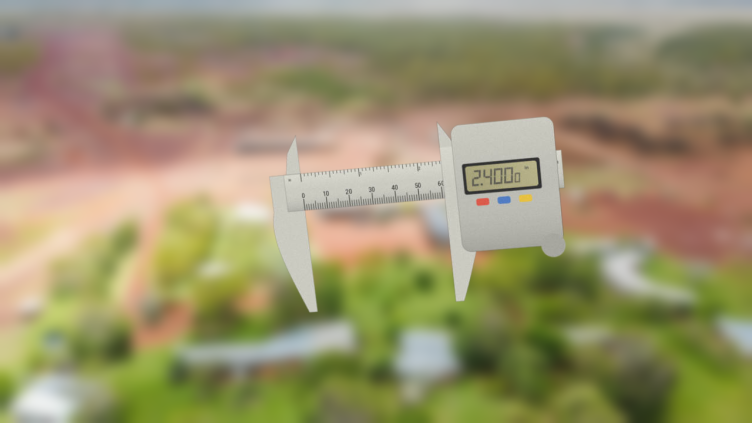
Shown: 2.4000 in
